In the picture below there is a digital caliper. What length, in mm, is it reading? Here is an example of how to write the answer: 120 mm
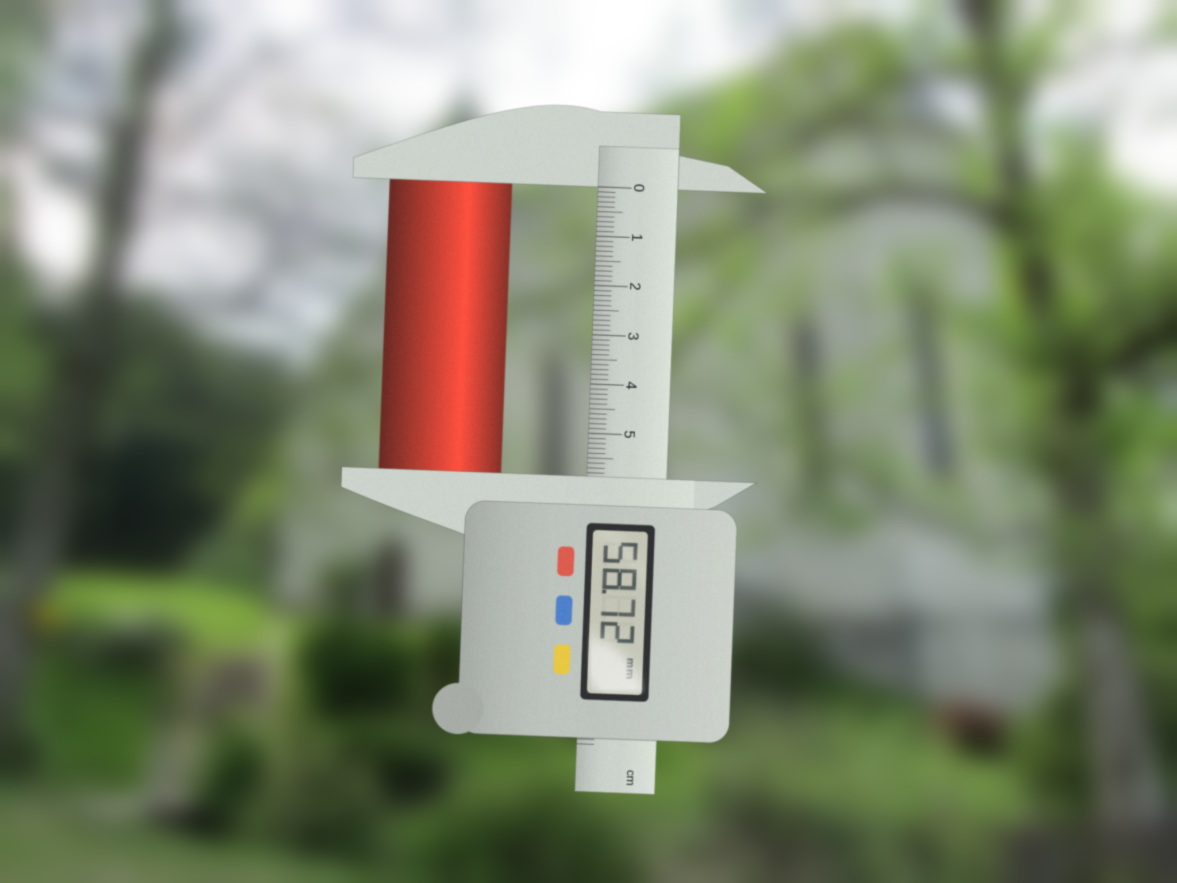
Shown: 58.72 mm
